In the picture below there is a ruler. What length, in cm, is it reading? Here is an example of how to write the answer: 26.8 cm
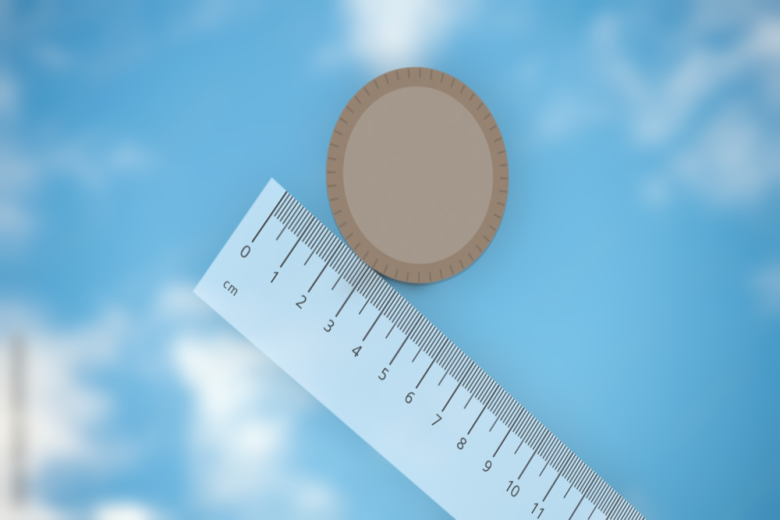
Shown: 5.5 cm
